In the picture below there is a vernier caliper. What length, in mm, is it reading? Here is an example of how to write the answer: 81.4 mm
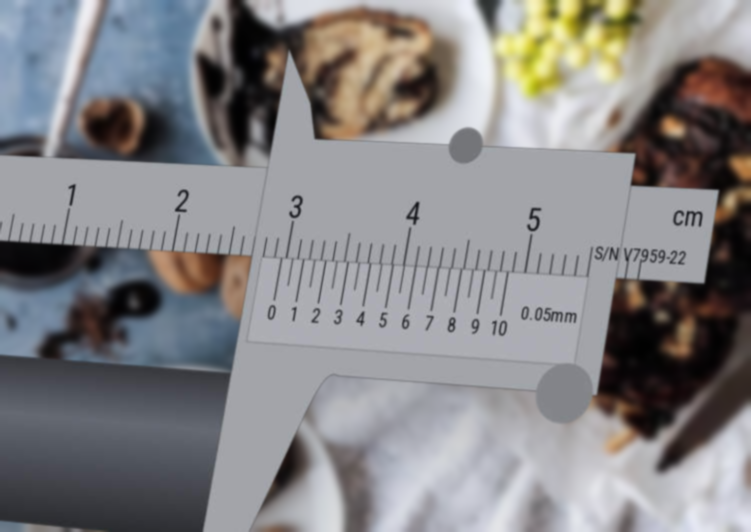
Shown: 29.6 mm
